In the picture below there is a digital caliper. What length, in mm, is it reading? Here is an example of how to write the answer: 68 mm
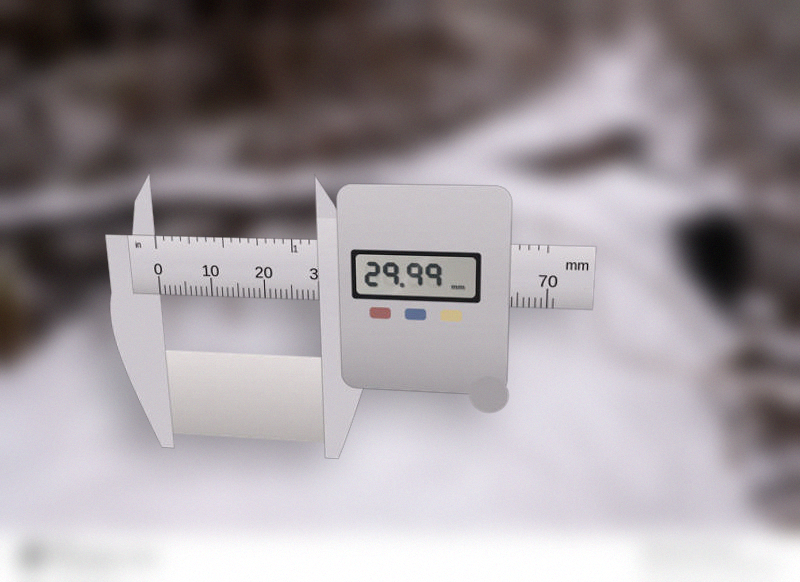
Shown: 29.99 mm
